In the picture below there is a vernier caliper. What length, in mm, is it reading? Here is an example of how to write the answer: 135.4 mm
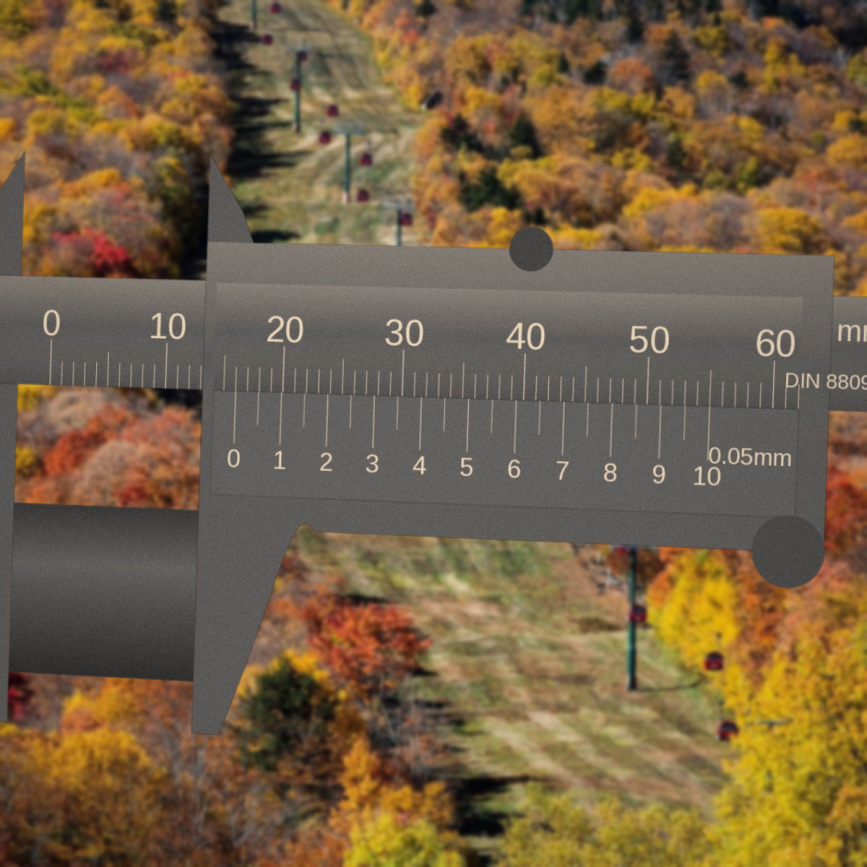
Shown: 16.0 mm
